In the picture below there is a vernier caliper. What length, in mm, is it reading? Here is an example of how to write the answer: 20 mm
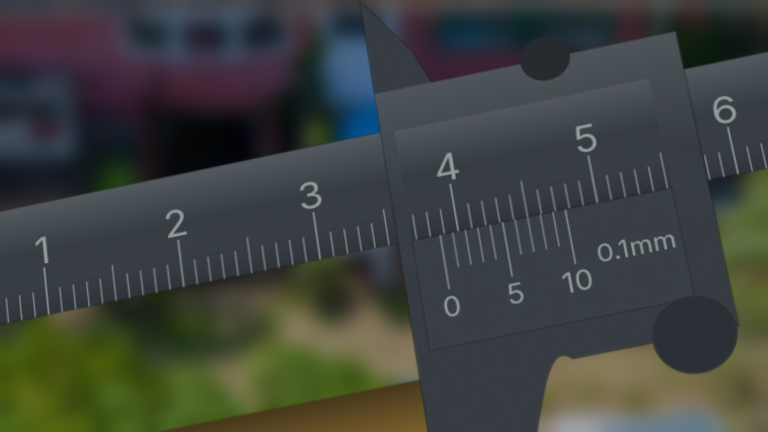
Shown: 38.7 mm
